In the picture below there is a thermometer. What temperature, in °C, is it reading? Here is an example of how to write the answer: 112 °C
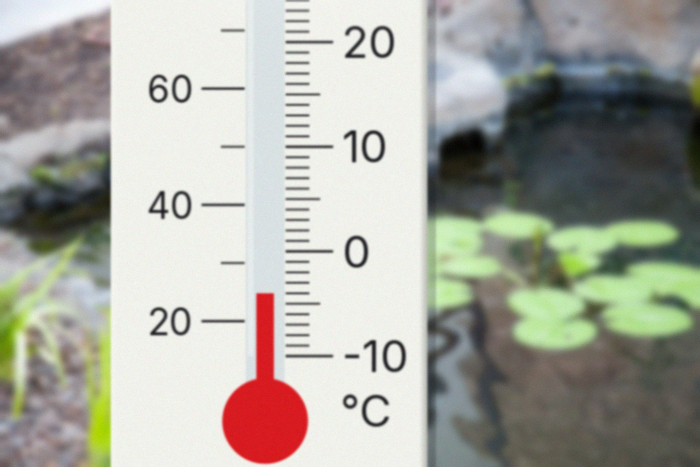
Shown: -4 °C
